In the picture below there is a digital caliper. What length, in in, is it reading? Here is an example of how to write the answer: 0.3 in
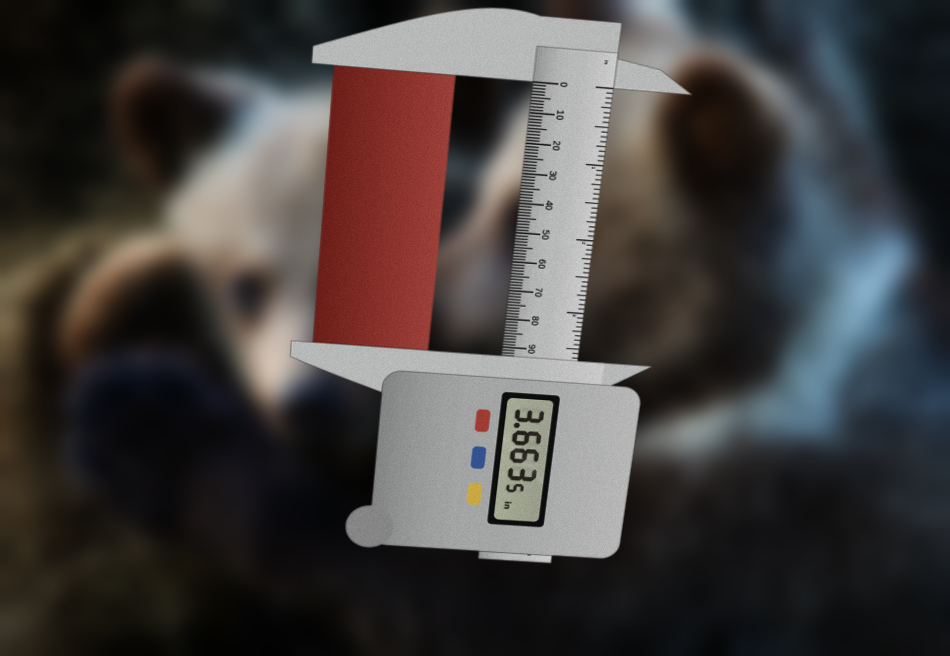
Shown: 3.6635 in
